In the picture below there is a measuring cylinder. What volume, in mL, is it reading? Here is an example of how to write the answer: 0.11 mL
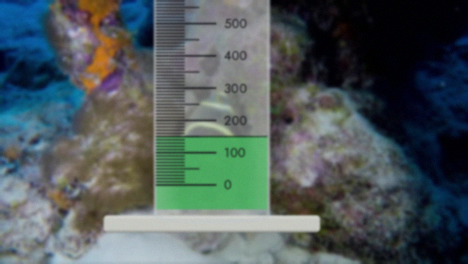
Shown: 150 mL
